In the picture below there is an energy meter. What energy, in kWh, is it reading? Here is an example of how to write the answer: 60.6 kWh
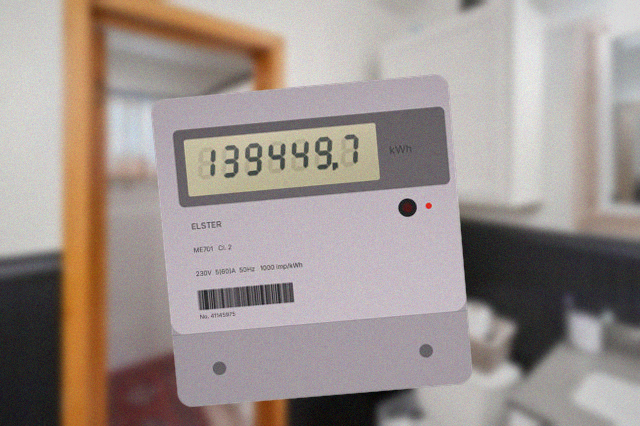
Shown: 139449.7 kWh
